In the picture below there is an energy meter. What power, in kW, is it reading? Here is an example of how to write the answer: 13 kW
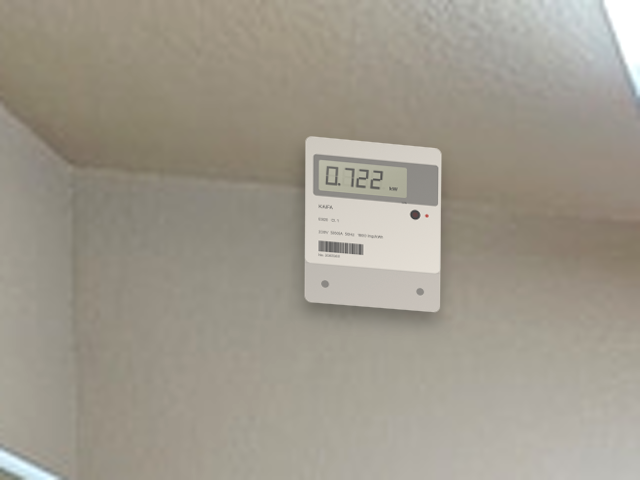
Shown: 0.722 kW
